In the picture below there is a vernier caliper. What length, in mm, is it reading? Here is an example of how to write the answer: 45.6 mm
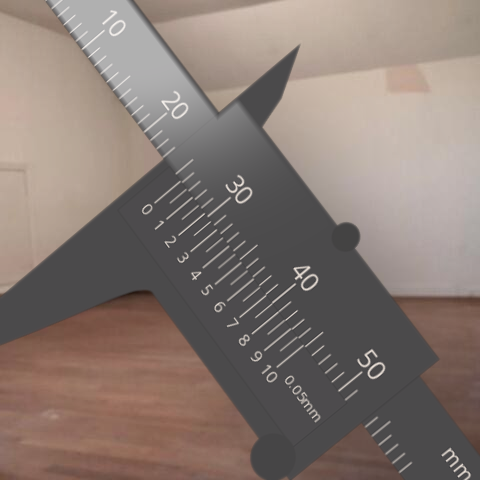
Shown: 25.8 mm
